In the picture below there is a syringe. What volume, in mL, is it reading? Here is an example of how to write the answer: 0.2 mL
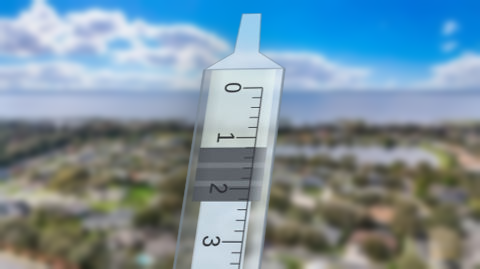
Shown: 1.2 mL
